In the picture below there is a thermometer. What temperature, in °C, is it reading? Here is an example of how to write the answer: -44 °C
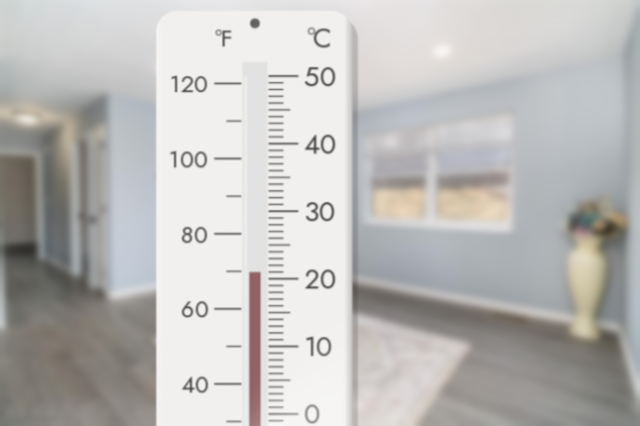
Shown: 21 °C
